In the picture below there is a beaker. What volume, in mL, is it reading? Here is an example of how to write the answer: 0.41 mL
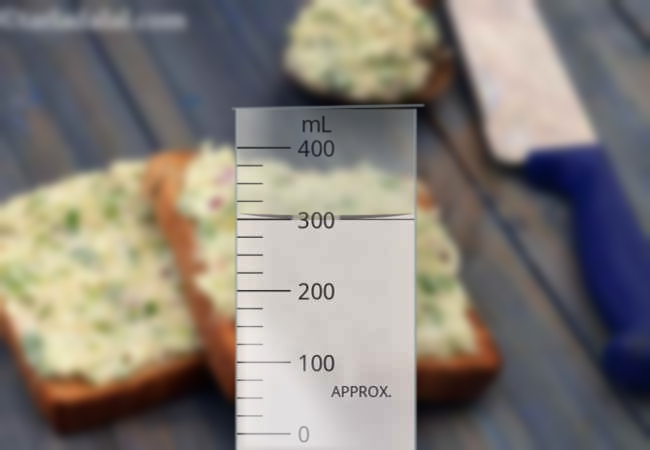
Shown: 300 mL
